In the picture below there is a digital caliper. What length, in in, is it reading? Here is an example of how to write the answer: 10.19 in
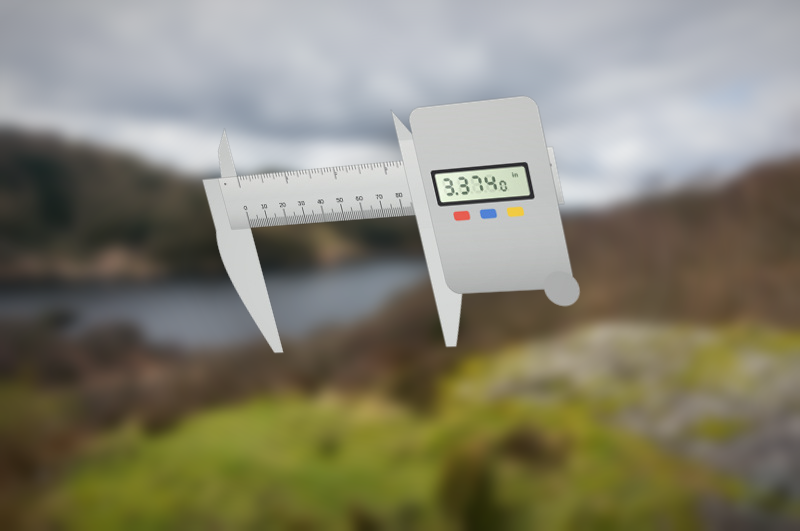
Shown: 3.3740 in
